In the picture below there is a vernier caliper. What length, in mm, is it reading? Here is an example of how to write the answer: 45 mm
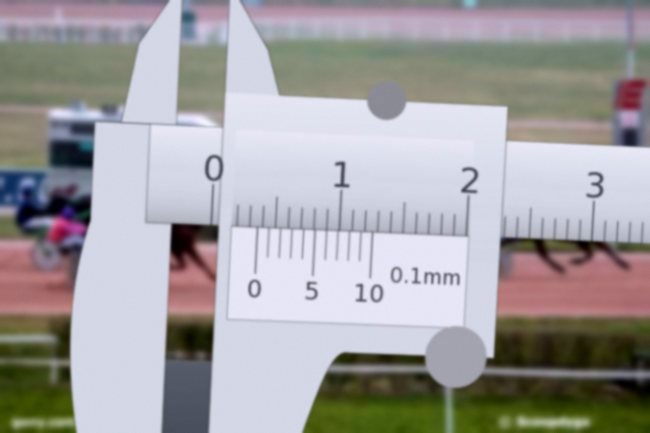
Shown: 3.6 mm
